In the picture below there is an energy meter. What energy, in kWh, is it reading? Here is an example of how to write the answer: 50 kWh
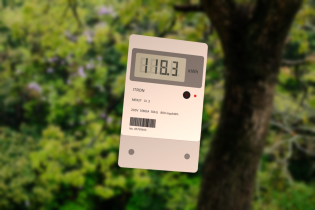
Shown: 118.3 kWh
